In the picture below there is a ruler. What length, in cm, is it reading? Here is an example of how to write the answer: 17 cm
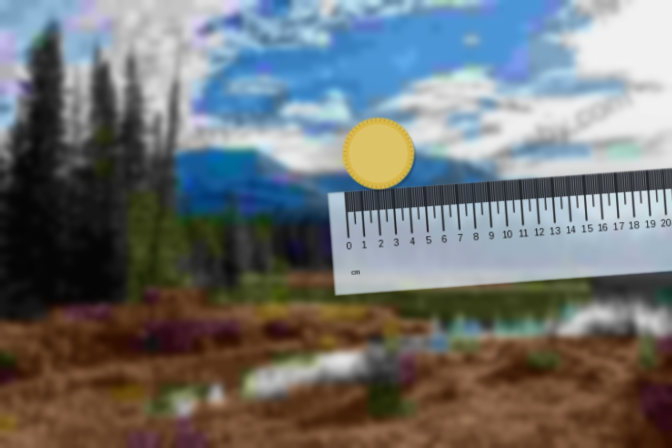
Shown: 4.5 cm
